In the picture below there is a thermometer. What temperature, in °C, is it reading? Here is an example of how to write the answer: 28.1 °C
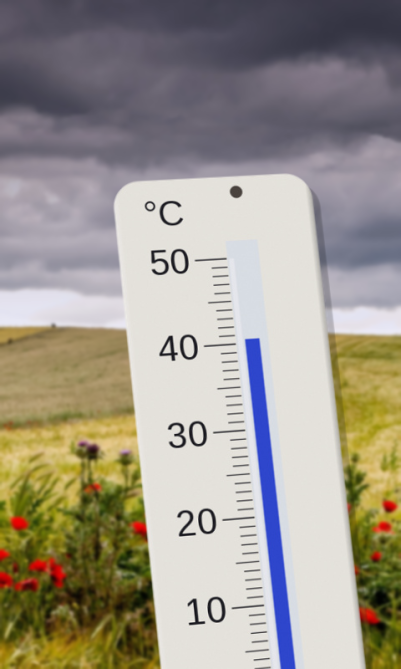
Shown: 40.5 °C
